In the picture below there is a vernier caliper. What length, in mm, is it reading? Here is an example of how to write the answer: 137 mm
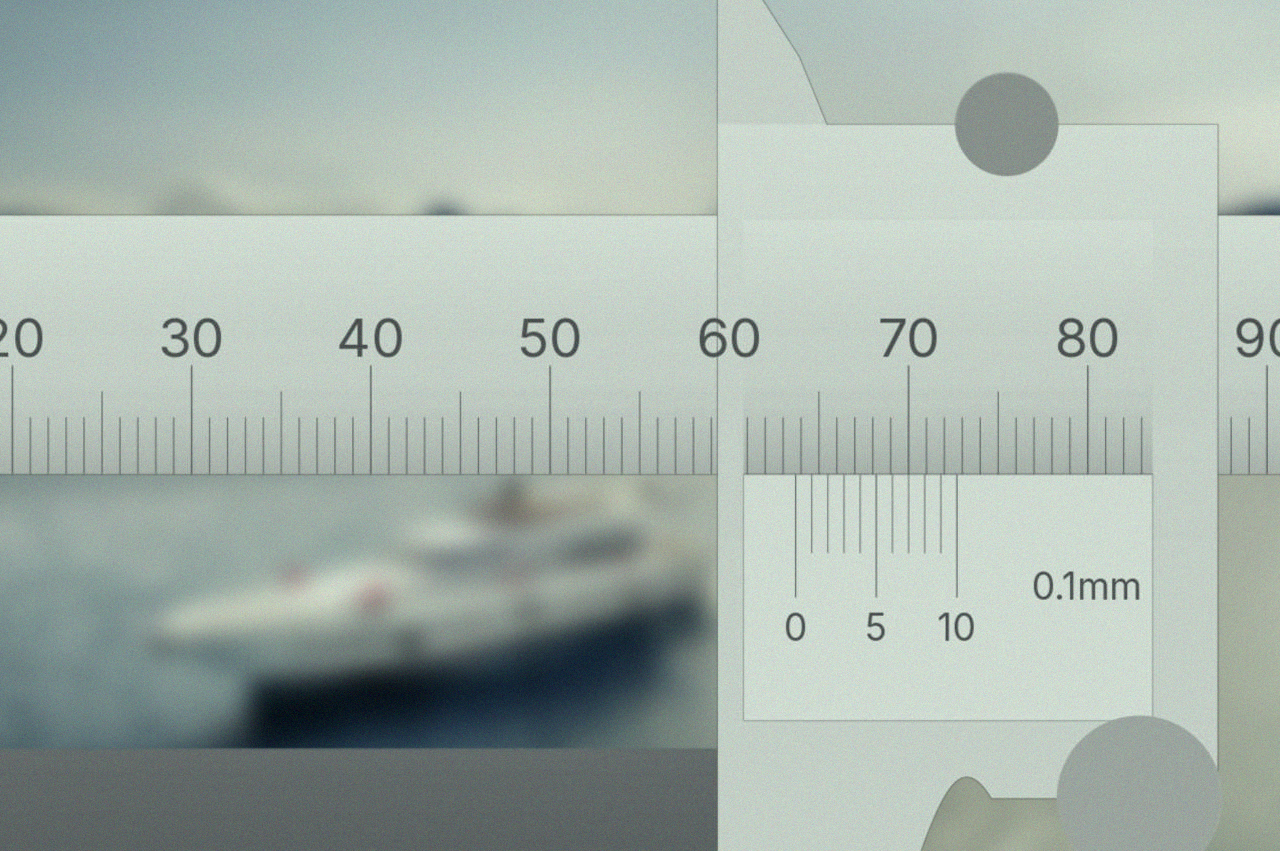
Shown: 63.7 mm
